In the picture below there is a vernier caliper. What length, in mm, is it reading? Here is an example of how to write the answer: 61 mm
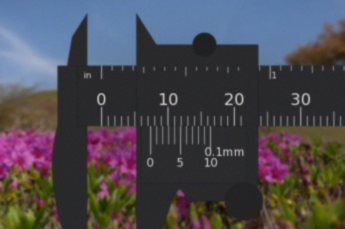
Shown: 7.4 mm
